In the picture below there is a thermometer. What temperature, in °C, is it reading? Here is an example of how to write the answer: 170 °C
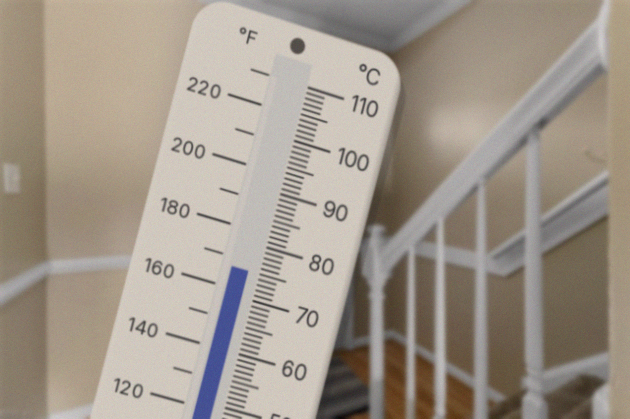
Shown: 75 °C
